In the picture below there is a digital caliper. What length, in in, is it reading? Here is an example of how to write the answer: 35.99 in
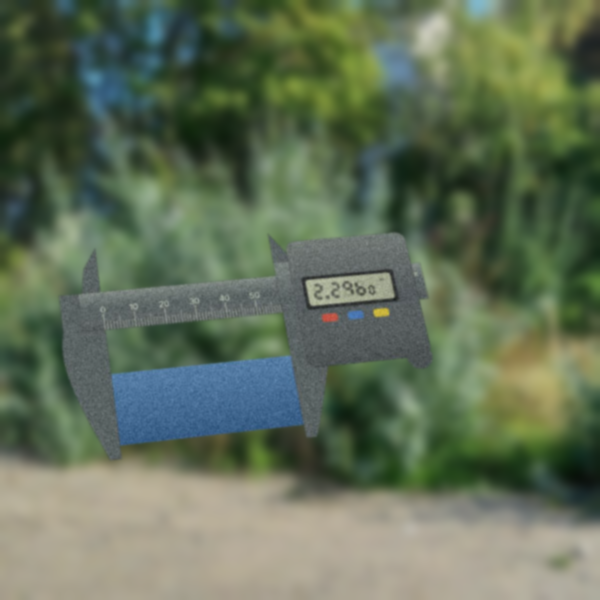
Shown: 2.2960 in
